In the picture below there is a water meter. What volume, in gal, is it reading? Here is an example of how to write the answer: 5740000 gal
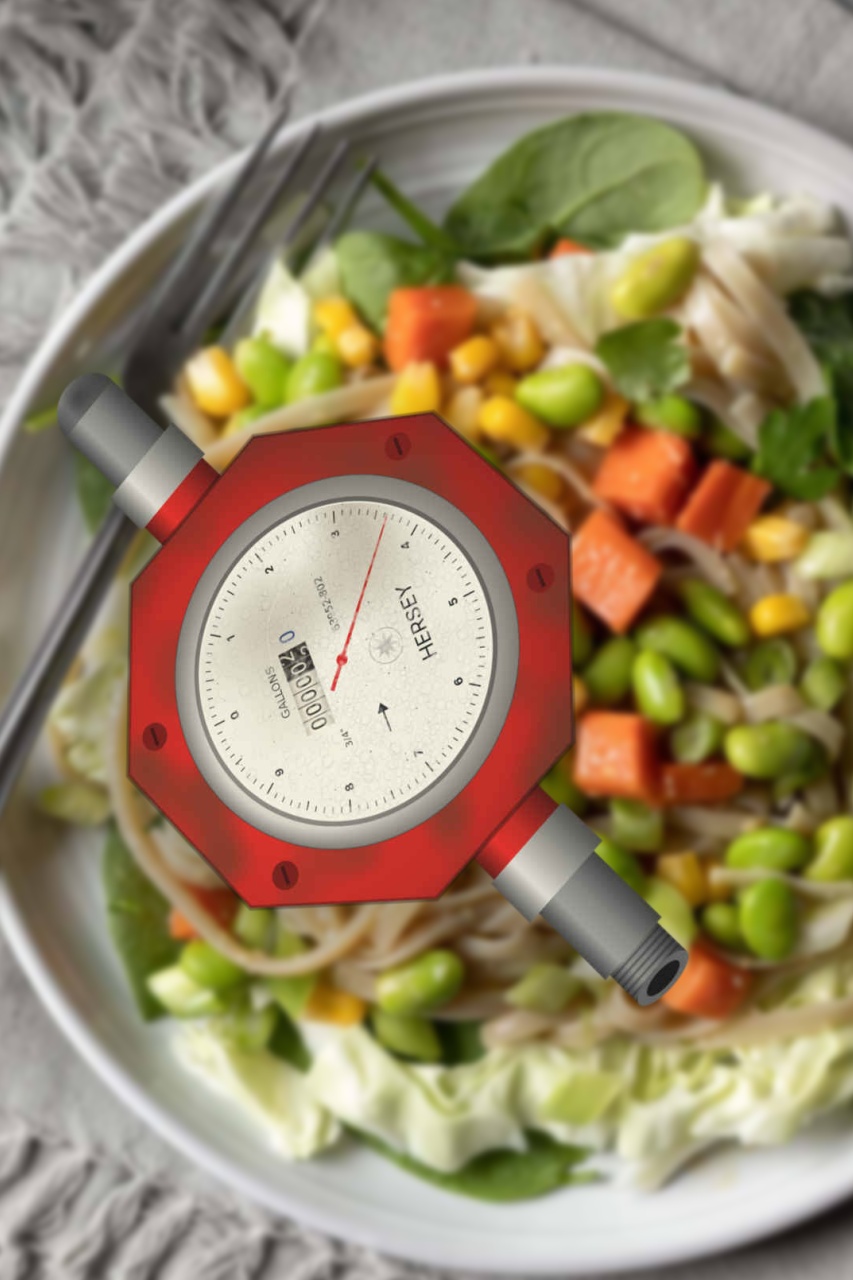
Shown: 23.6 gal
